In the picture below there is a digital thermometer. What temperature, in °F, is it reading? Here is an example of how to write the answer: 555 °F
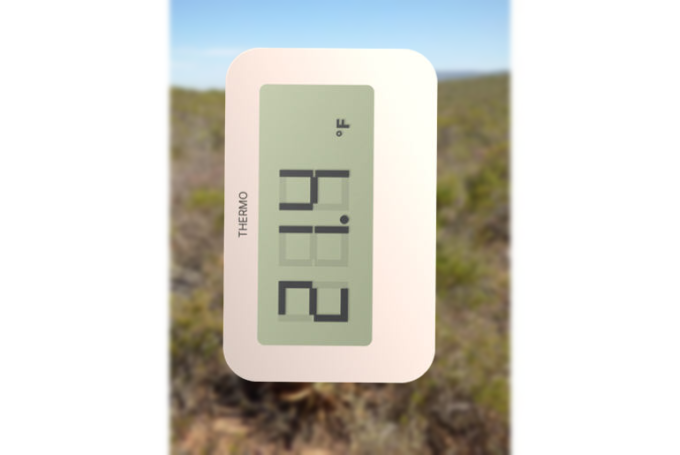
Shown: 21.4 °F
